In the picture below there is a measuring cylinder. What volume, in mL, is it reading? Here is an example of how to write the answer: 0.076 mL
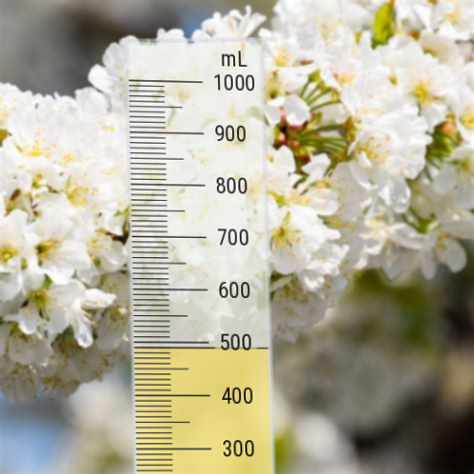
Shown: 490 mL
